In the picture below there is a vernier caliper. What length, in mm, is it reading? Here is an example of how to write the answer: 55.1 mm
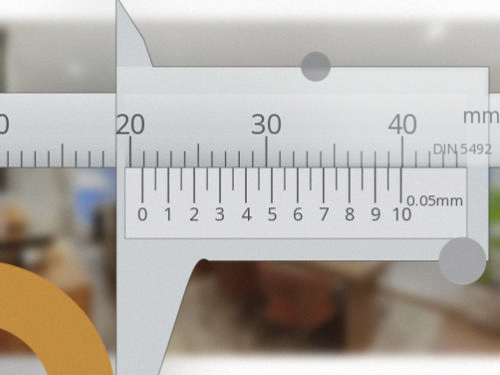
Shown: 20.9 mm
